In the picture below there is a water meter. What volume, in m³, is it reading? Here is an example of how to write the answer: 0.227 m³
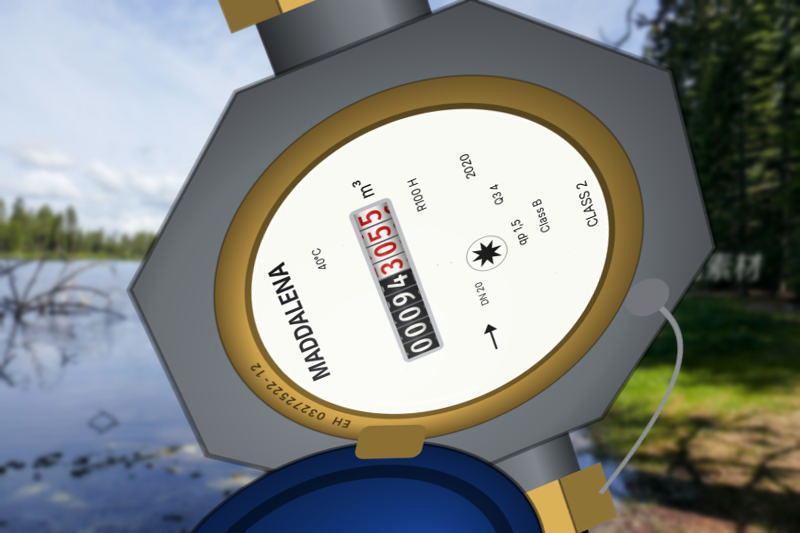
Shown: 94.3055 m³
